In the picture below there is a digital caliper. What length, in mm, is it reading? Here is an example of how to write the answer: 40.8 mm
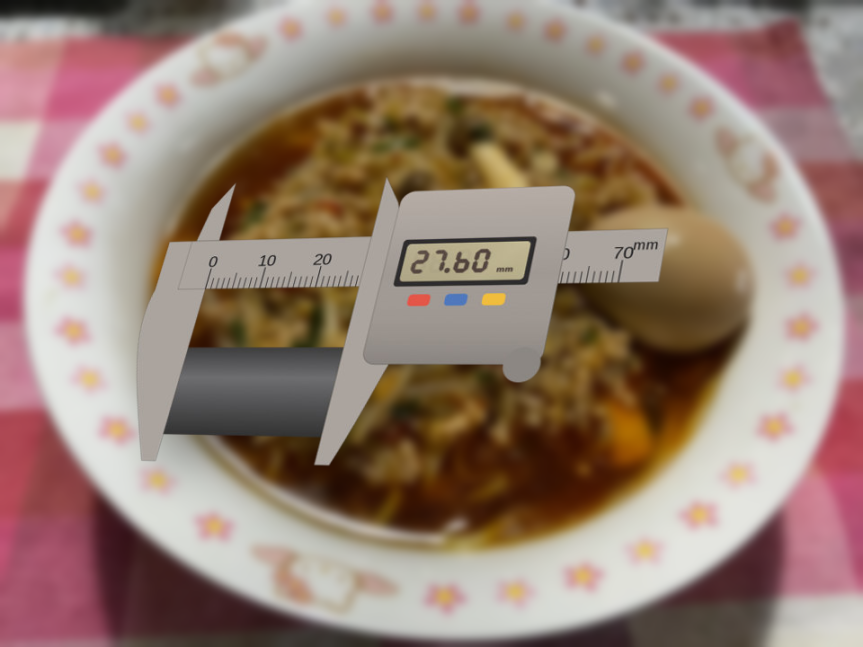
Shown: 27.60 mm
